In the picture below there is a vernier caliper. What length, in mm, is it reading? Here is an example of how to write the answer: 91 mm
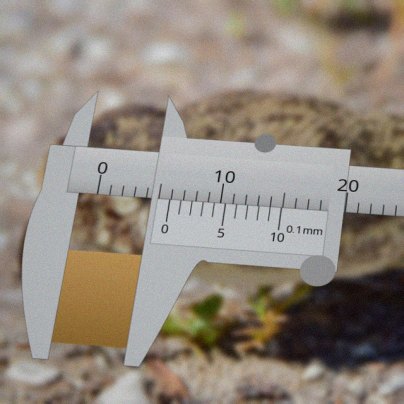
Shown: 5.9 mm
